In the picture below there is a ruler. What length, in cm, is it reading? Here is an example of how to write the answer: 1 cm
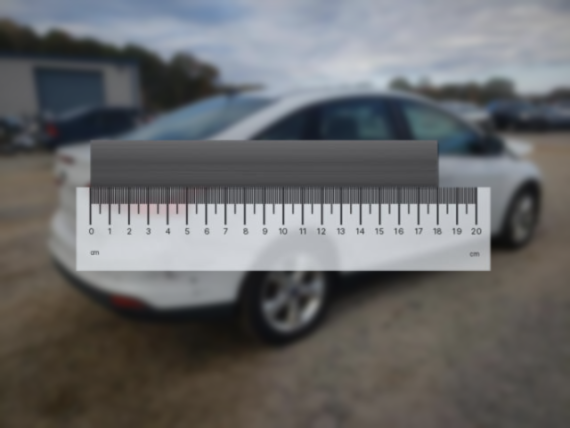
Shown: 18 cm
